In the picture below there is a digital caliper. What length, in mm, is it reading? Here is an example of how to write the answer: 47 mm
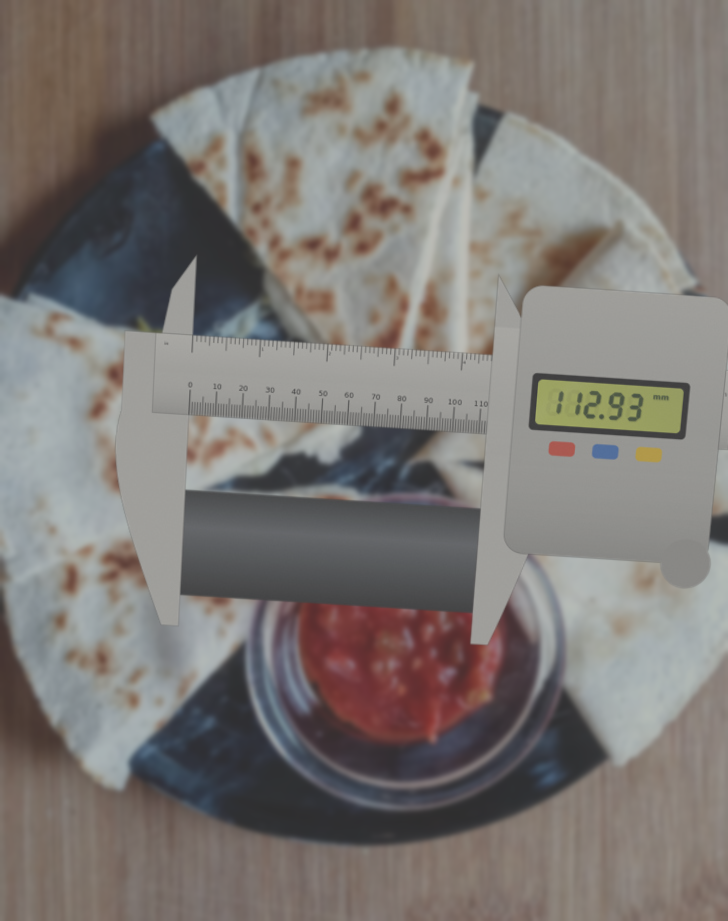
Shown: 112.93 mm
